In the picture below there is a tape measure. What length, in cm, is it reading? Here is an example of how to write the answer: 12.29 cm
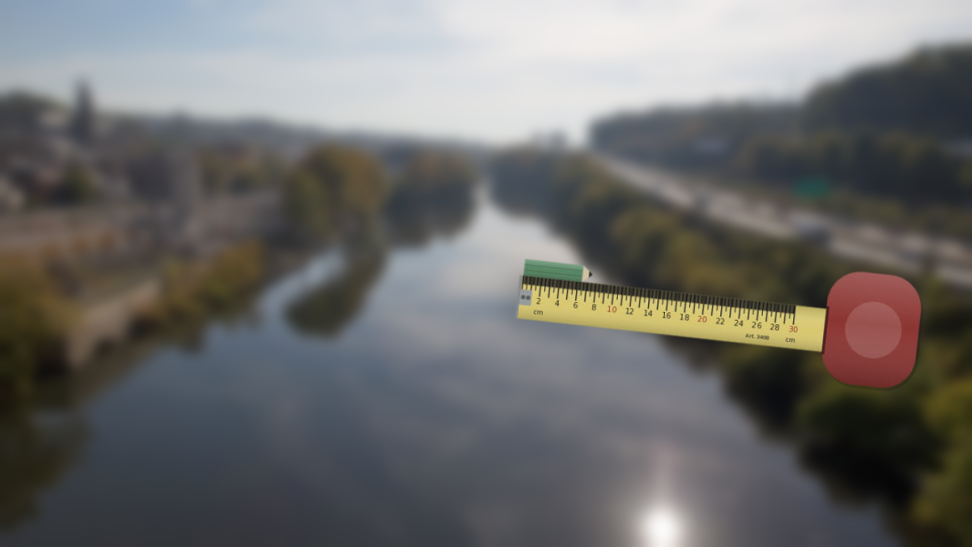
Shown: 7.5 cm
